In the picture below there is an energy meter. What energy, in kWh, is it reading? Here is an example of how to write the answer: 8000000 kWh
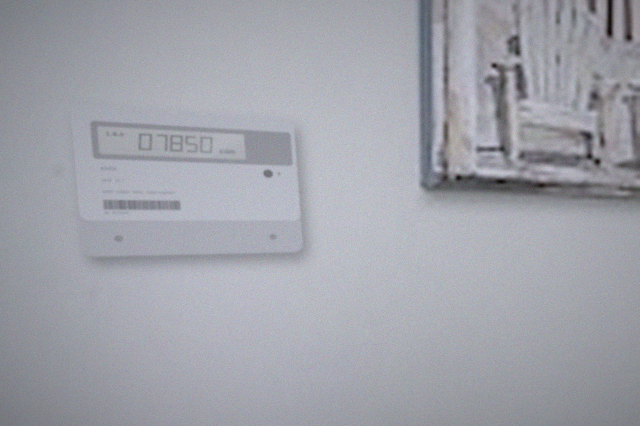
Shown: 7850 kWh
